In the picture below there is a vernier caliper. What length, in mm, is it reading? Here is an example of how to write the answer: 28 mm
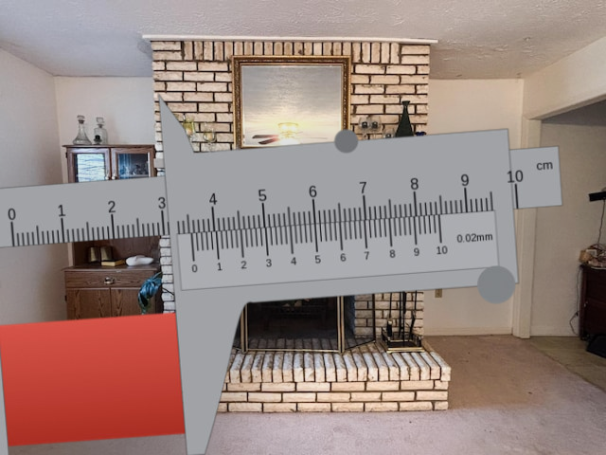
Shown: 35.5 mm
